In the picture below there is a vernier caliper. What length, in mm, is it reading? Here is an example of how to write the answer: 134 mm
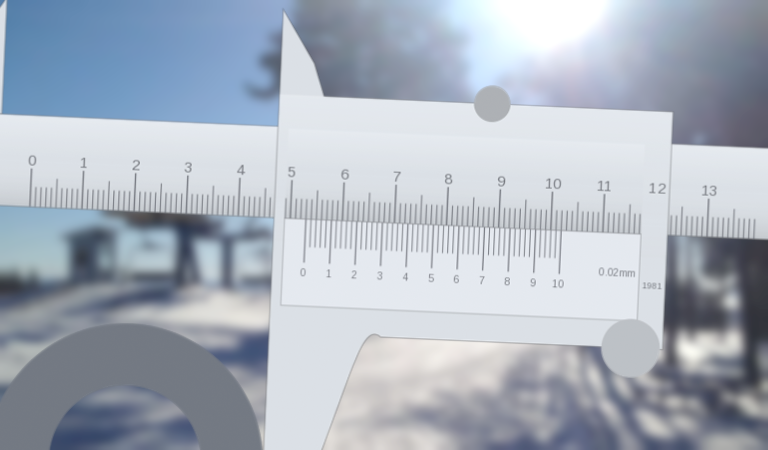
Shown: 53.0 mm
